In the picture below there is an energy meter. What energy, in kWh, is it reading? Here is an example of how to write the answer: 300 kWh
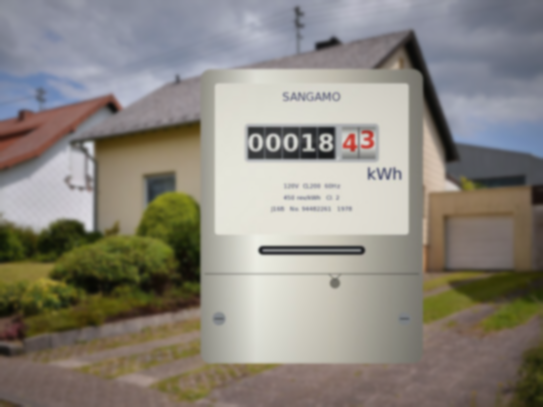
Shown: 18.43 kWh
